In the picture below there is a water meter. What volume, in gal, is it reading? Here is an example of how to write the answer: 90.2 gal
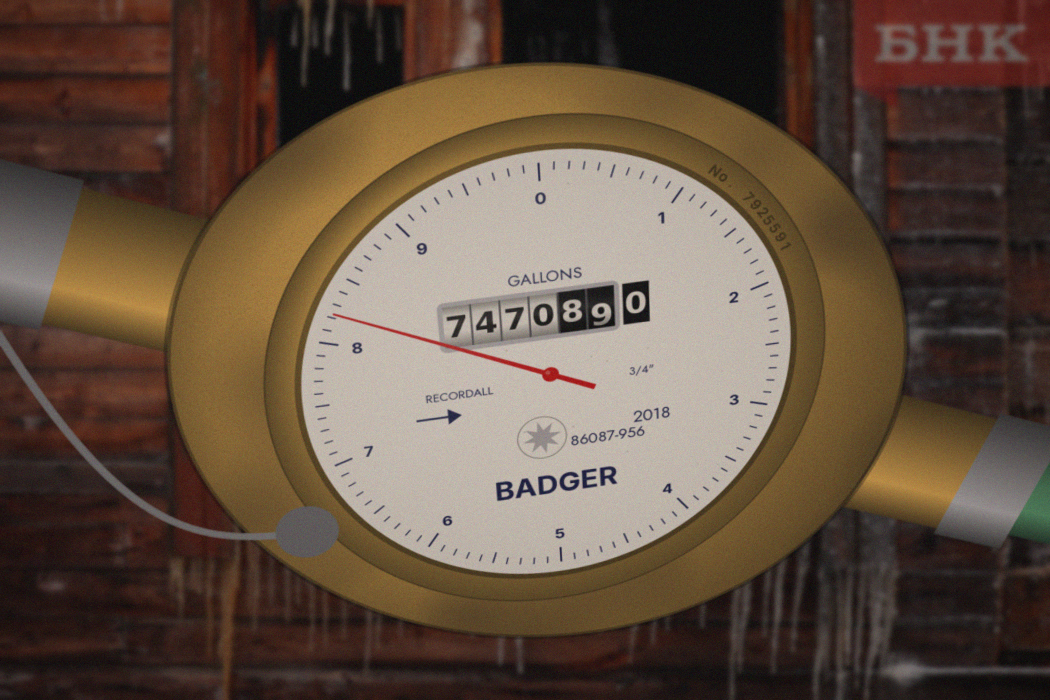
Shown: 7470888.2 gal
